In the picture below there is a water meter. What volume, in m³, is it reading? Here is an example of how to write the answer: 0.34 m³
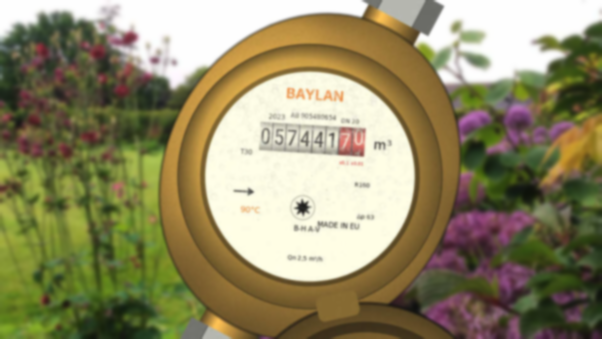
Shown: 57441.70 m³
